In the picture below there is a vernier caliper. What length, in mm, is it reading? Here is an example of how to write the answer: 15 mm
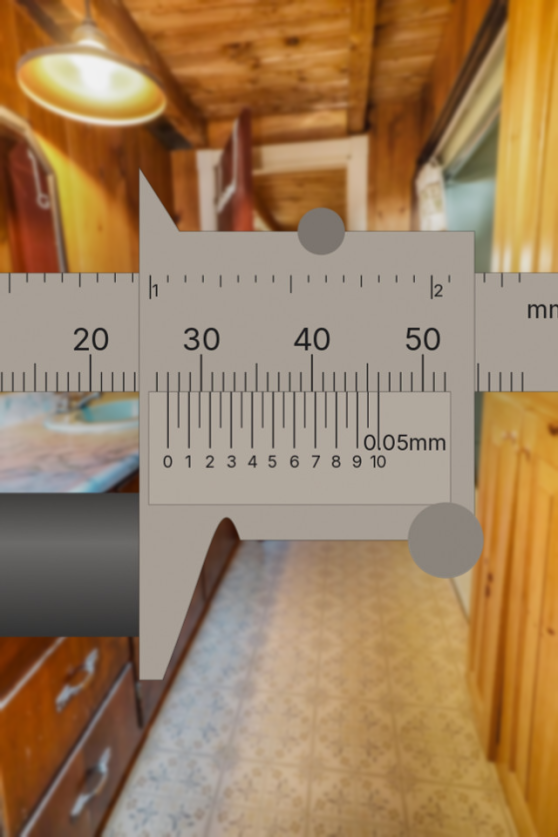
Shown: 27.0 mm
